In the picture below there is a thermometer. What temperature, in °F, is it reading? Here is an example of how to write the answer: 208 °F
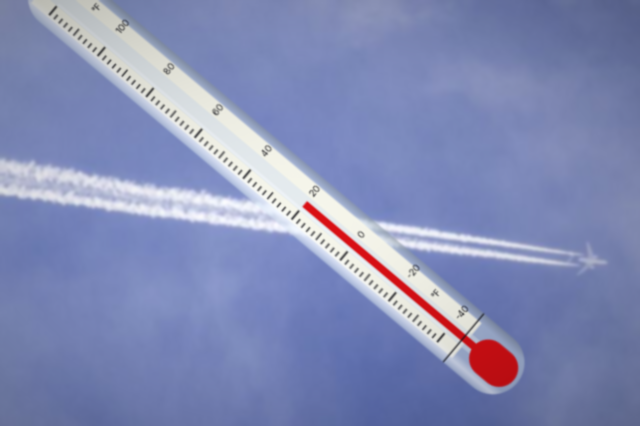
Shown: 20 °F
